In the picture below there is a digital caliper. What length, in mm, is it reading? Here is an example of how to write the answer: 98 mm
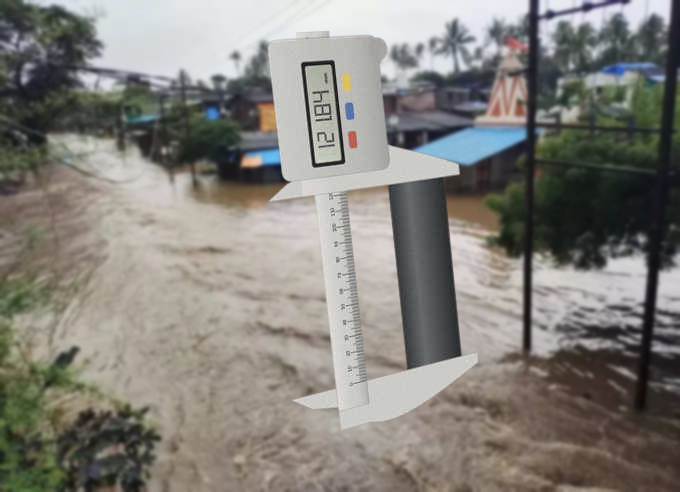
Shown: 121.84 mm
